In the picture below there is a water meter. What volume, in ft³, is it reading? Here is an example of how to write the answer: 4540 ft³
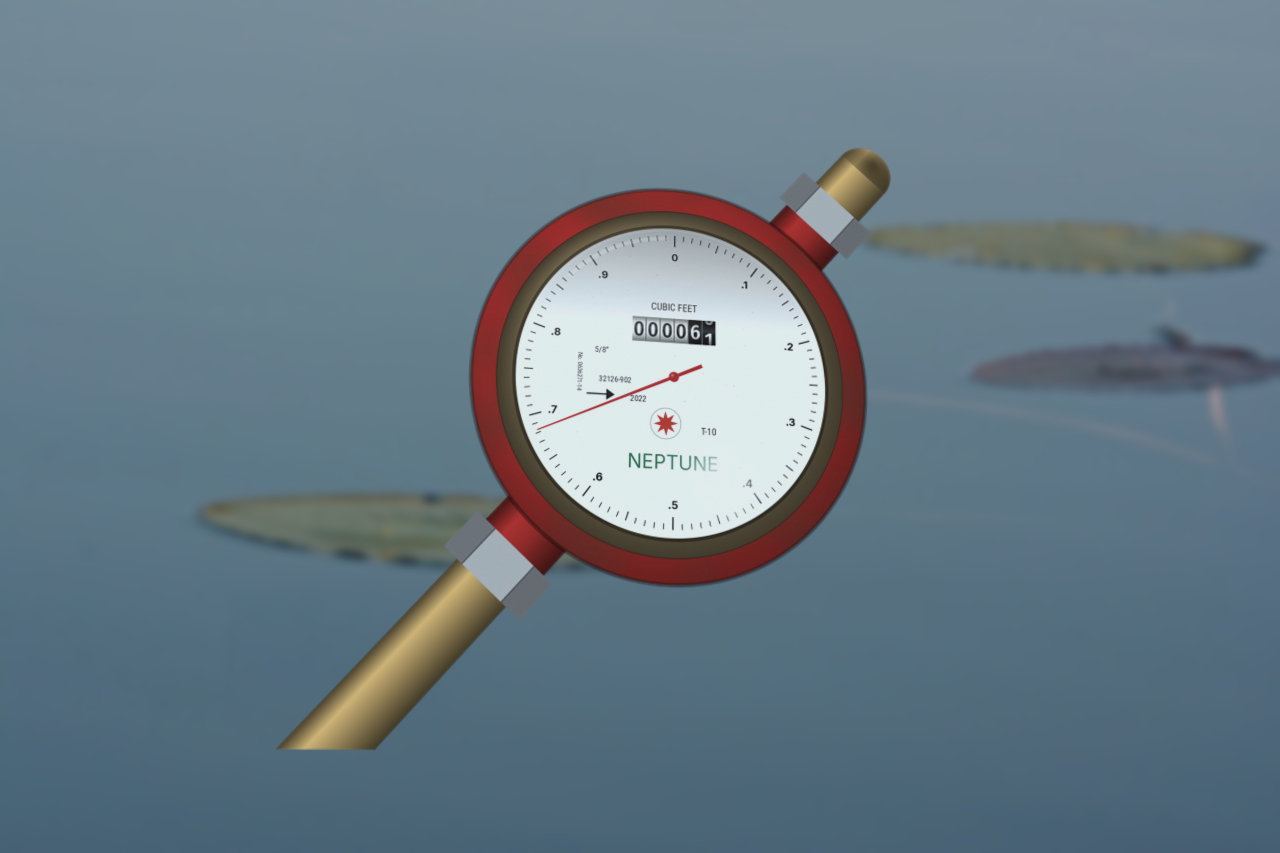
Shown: 60.68 ft³
